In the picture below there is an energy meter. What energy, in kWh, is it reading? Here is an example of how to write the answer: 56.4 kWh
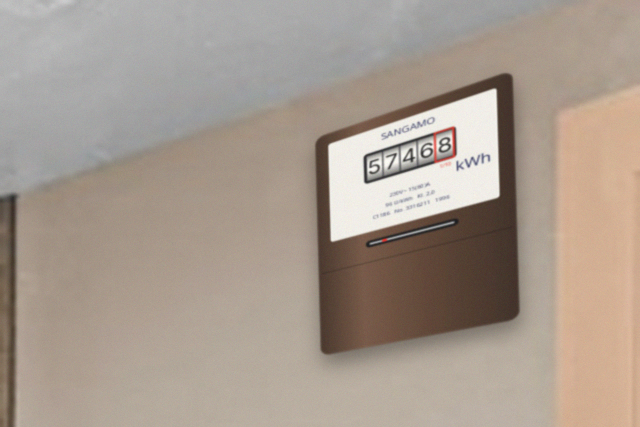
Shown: 5746.8 kWh
